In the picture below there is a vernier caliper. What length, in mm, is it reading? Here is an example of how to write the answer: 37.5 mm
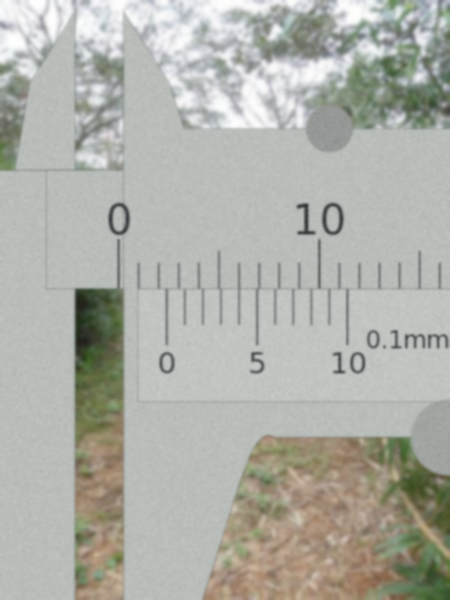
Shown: 2.4 mm
